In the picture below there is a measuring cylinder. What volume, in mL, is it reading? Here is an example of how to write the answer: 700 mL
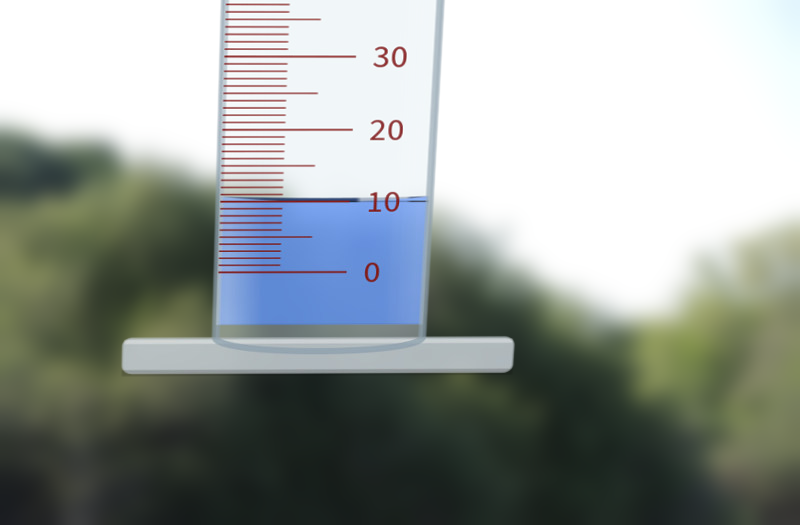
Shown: 10 mL
